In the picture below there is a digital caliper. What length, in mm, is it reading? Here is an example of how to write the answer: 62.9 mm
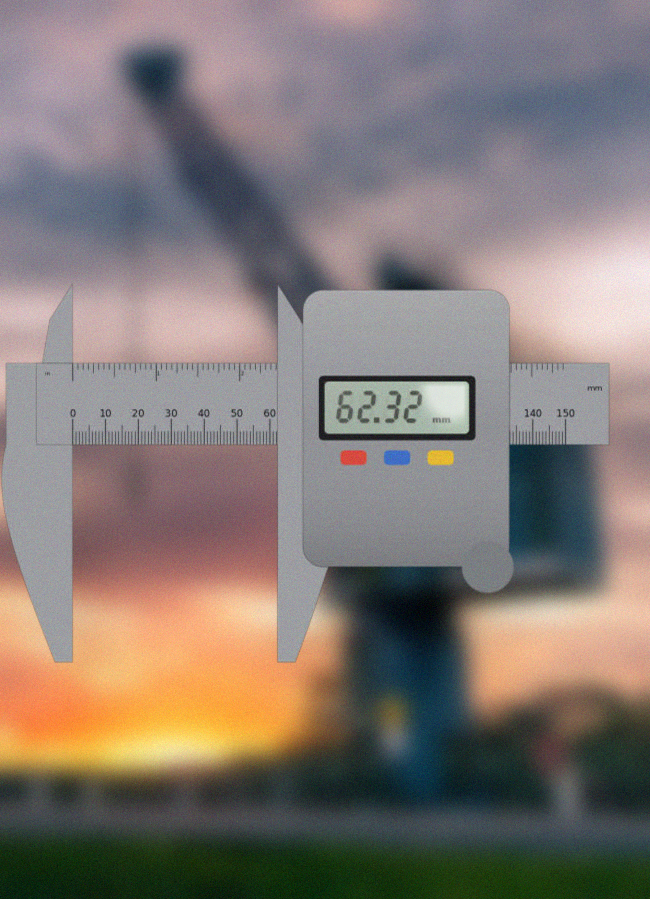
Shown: 62.32 mm
